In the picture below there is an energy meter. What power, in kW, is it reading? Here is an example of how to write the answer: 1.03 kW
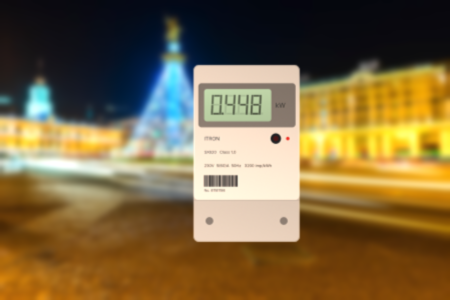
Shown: 0.448 kW
